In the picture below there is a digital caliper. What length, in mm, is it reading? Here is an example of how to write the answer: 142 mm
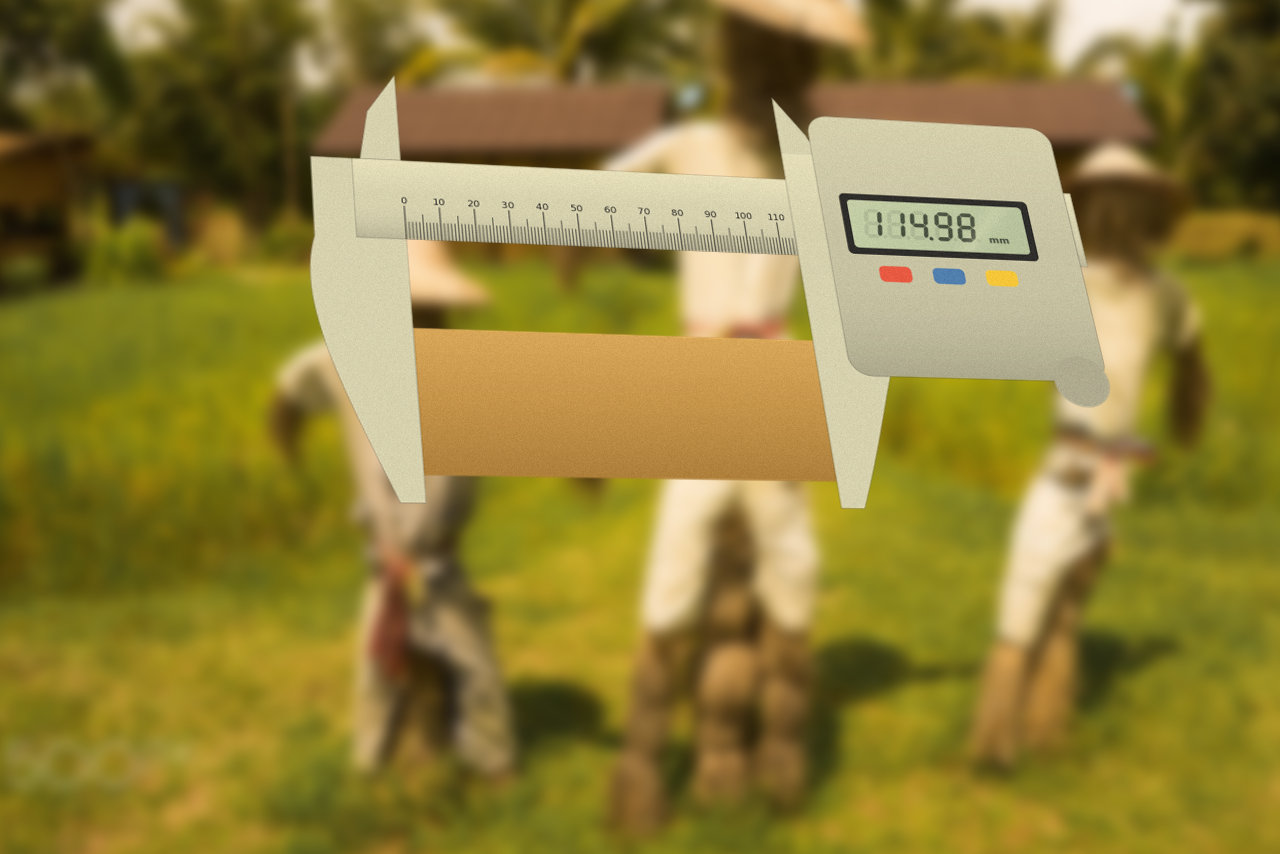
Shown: 114.98 mm
